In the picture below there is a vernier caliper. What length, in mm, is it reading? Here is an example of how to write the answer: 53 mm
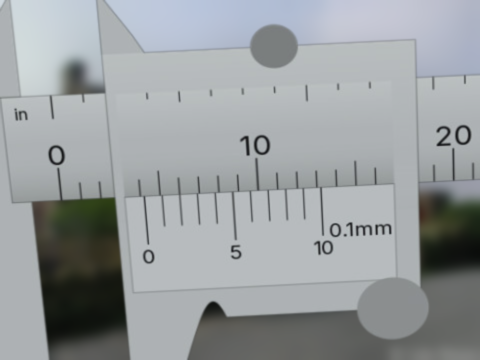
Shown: 4.2 mm
